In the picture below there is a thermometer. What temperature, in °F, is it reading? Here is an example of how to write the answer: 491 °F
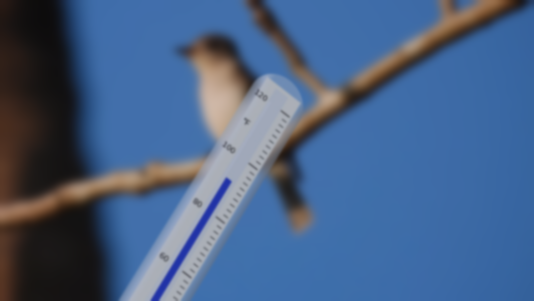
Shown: 92 °F
